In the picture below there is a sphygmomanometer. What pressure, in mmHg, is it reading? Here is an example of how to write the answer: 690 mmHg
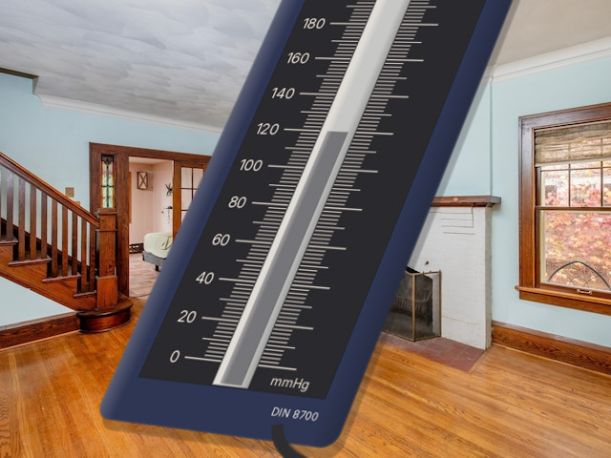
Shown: 120 mmHg
